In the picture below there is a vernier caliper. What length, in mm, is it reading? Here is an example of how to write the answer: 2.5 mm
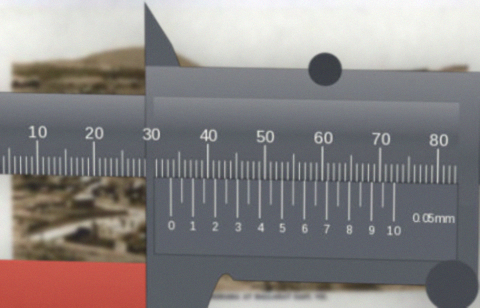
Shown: 33.5 mm
